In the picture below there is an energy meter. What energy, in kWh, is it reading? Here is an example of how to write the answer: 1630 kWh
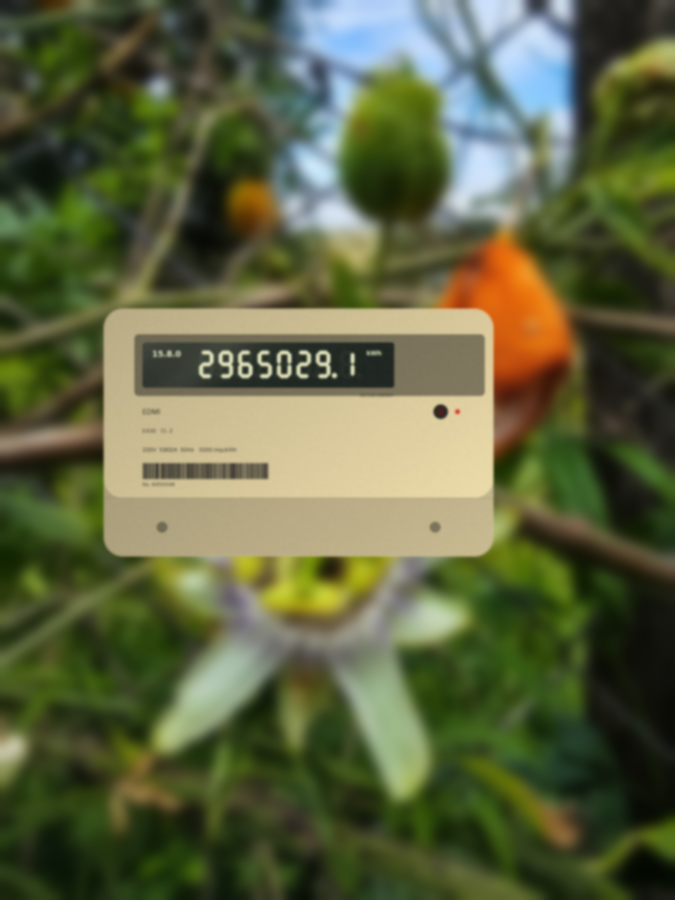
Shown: 2965029.1 kWh
